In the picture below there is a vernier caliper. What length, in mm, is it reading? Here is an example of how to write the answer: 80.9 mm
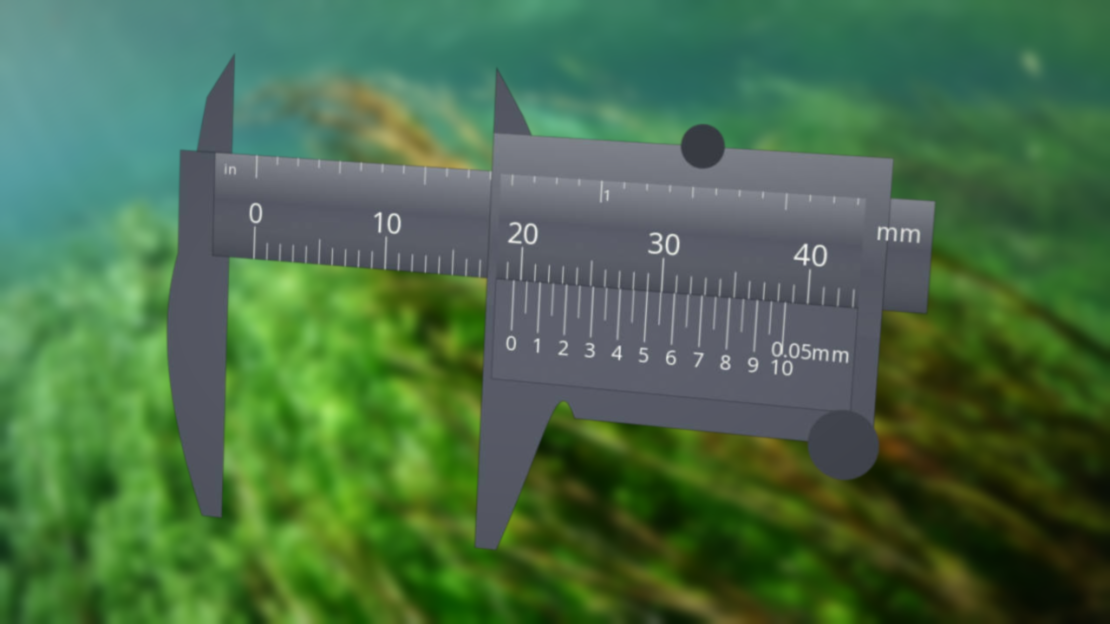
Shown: 19.5 mm
